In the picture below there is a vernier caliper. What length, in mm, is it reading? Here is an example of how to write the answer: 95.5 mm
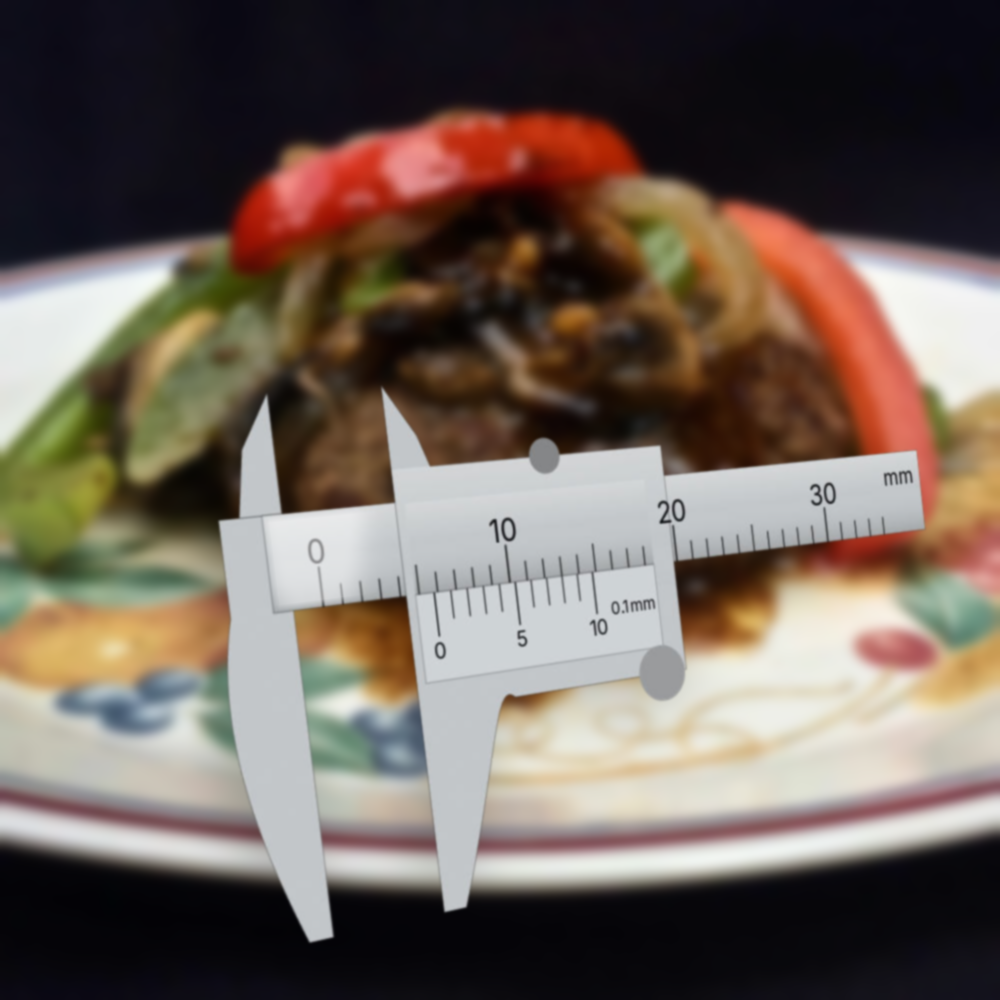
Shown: 5.8 mm
